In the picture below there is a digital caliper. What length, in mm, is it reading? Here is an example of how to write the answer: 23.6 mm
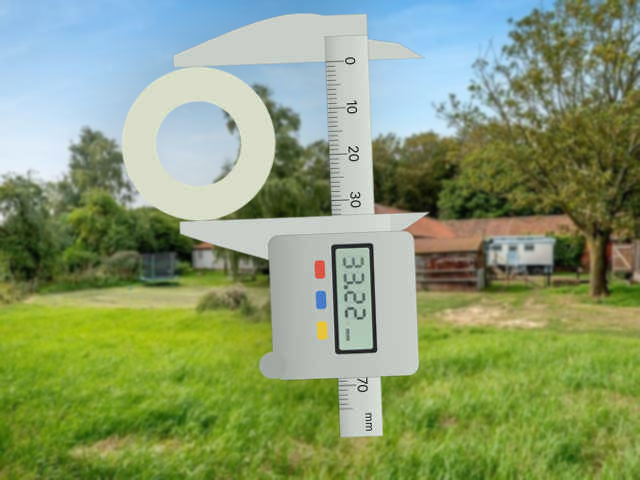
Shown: 33.22 mm
